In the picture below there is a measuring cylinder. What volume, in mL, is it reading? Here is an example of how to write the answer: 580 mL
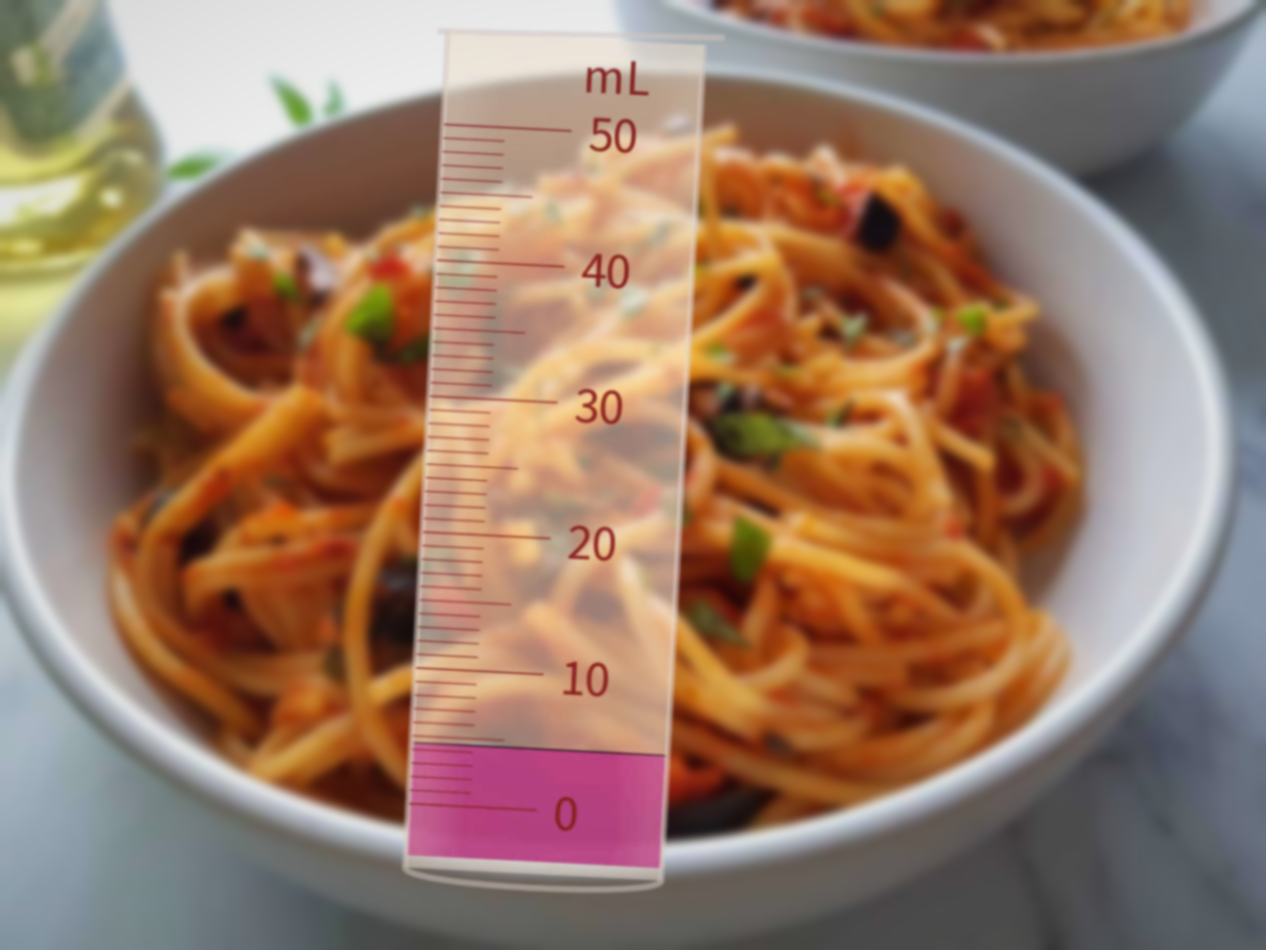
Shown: 4.5 mL
